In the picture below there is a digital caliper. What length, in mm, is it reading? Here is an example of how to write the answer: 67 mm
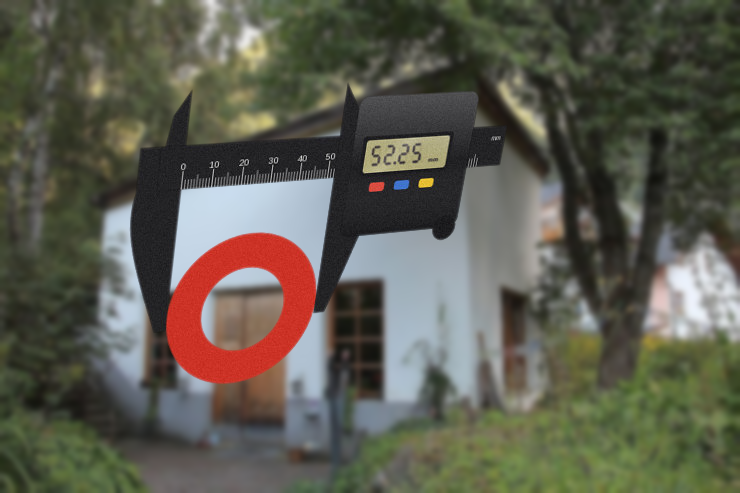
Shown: 52.25 mm
